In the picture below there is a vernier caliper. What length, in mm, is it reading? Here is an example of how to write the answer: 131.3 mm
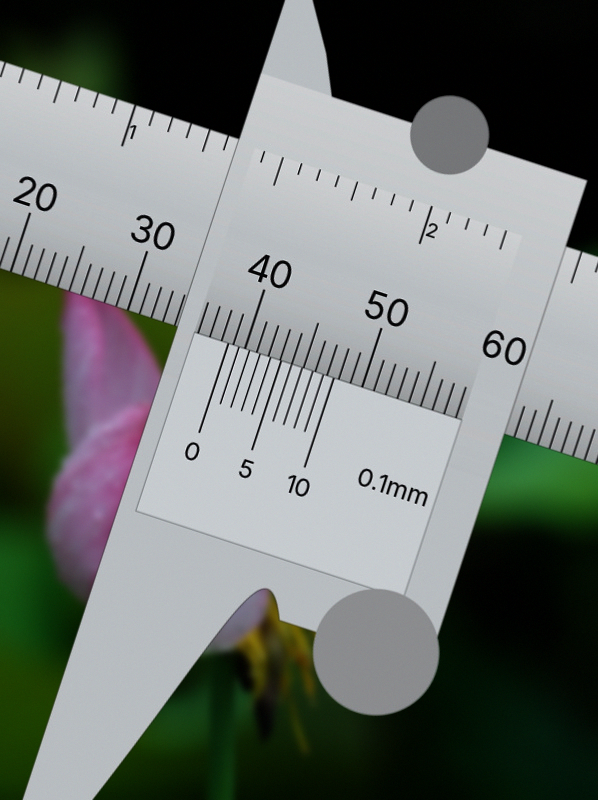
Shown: 38.6 mm
